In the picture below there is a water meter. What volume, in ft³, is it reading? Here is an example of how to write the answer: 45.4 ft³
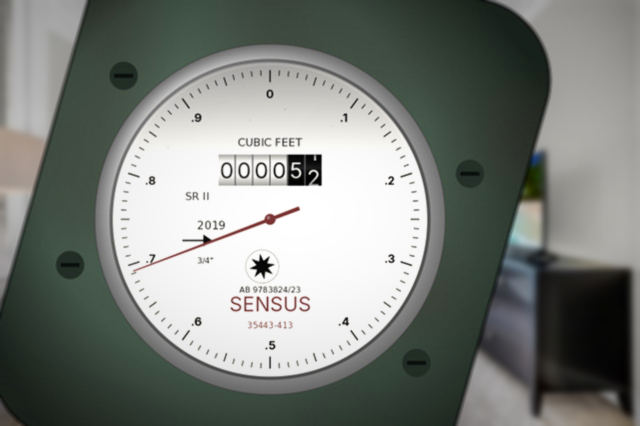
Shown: 51.69 ft³
